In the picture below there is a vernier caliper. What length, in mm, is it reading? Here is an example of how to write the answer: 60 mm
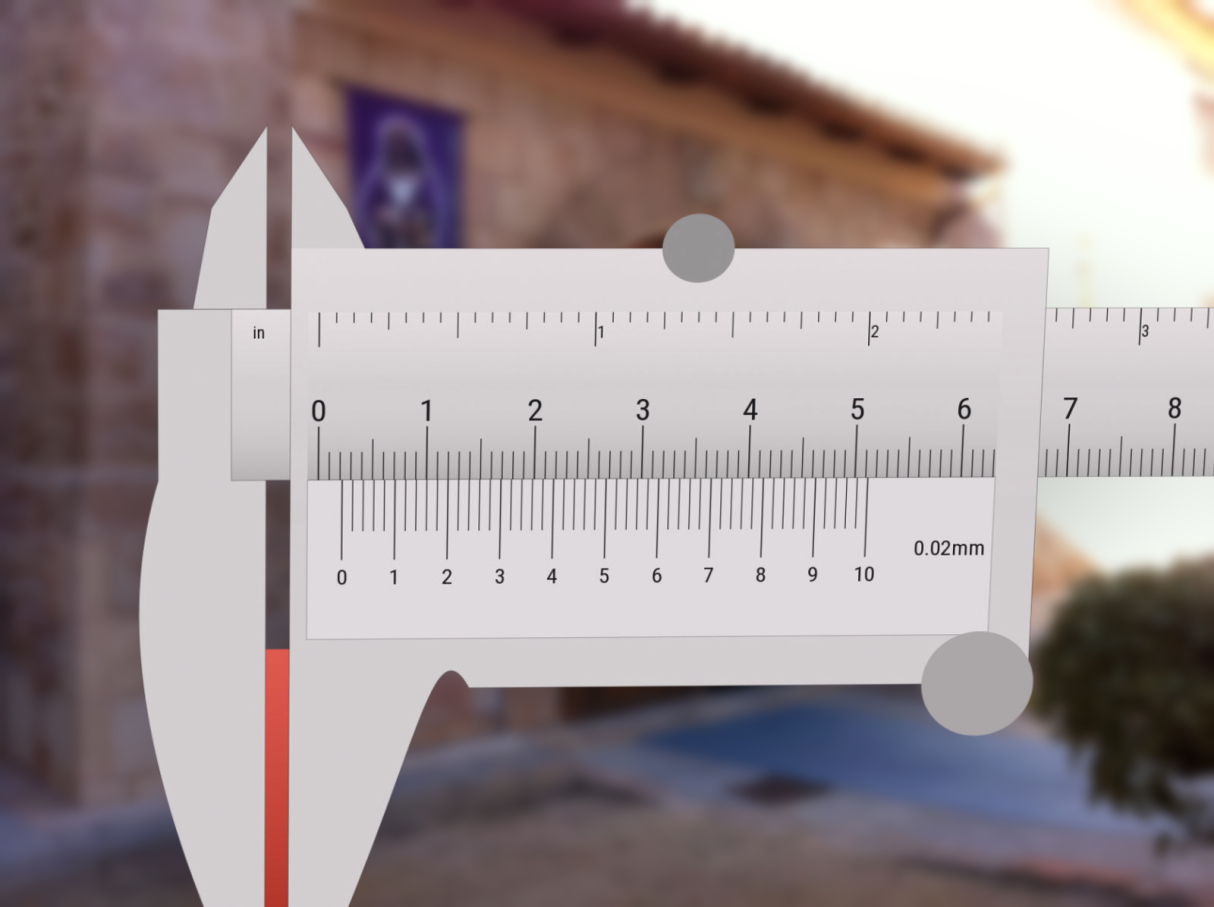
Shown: 2.2 mm
